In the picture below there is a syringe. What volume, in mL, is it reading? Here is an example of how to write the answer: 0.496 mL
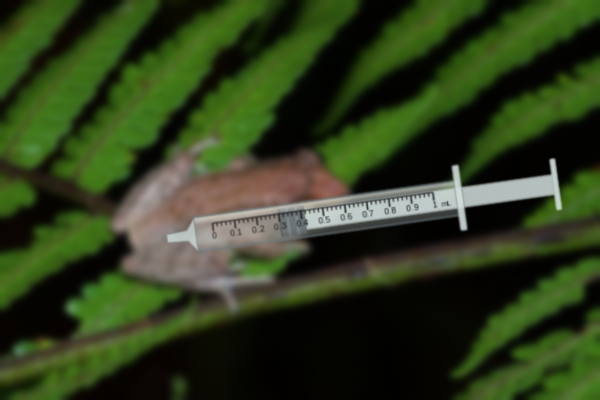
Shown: 0.3 mL
